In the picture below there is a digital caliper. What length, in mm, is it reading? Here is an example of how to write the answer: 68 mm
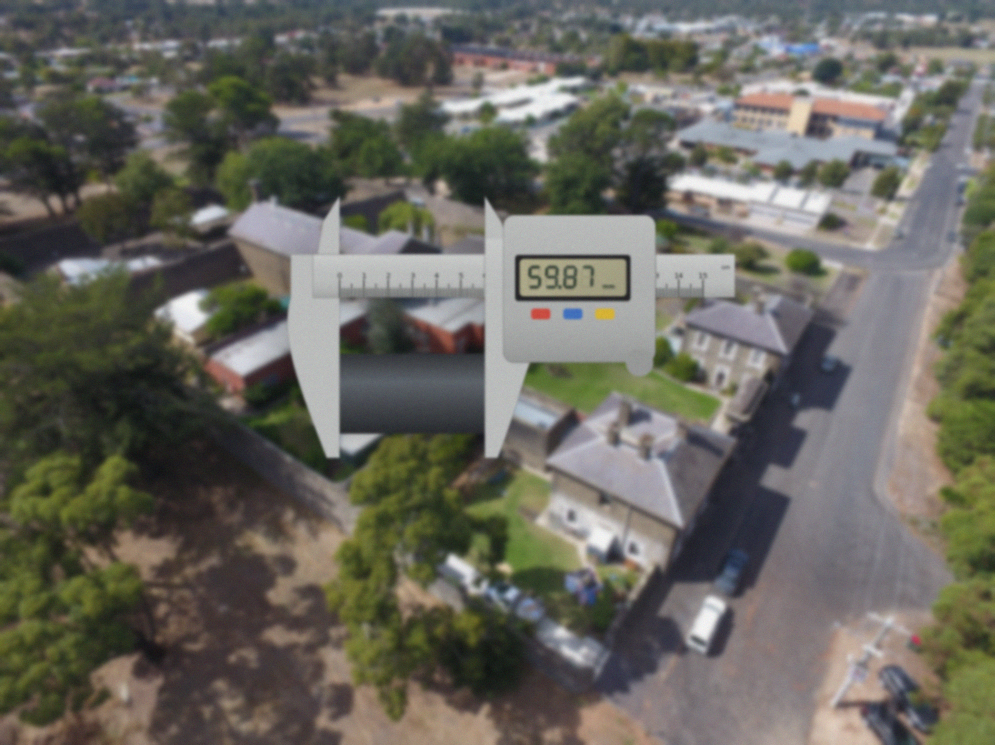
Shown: 59.87 mm
